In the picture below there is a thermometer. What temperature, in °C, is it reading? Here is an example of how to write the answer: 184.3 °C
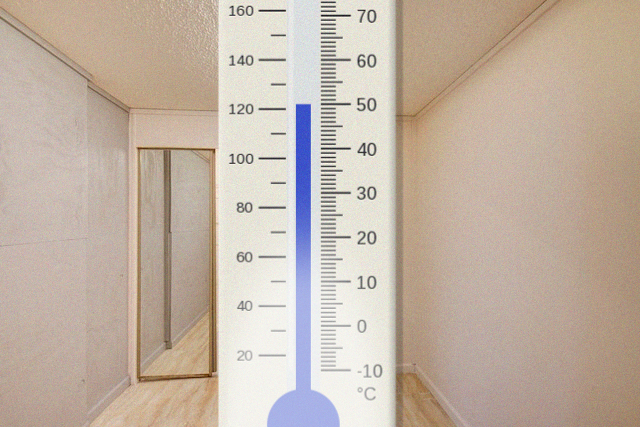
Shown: 50 °C
